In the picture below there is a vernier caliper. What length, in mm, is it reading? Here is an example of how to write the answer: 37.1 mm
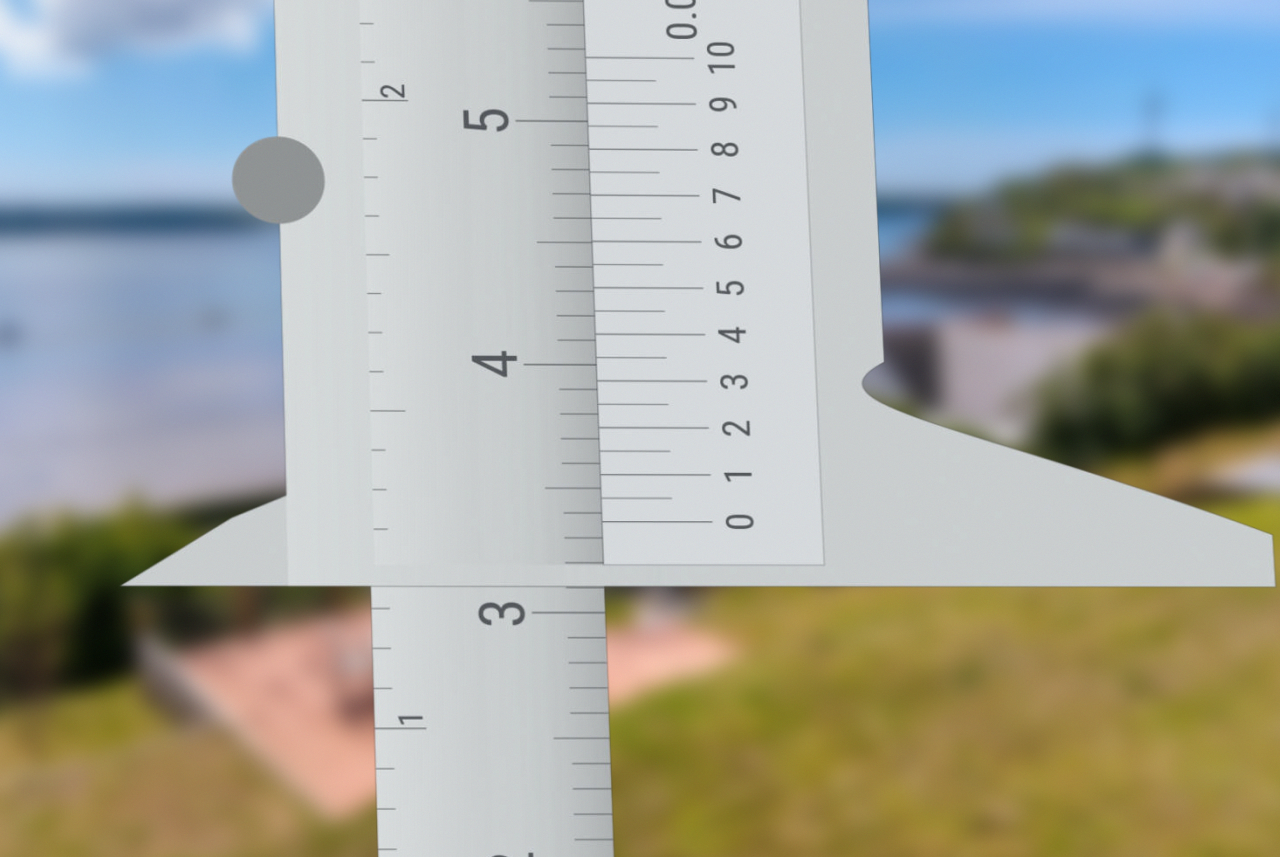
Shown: 33.65 mm
